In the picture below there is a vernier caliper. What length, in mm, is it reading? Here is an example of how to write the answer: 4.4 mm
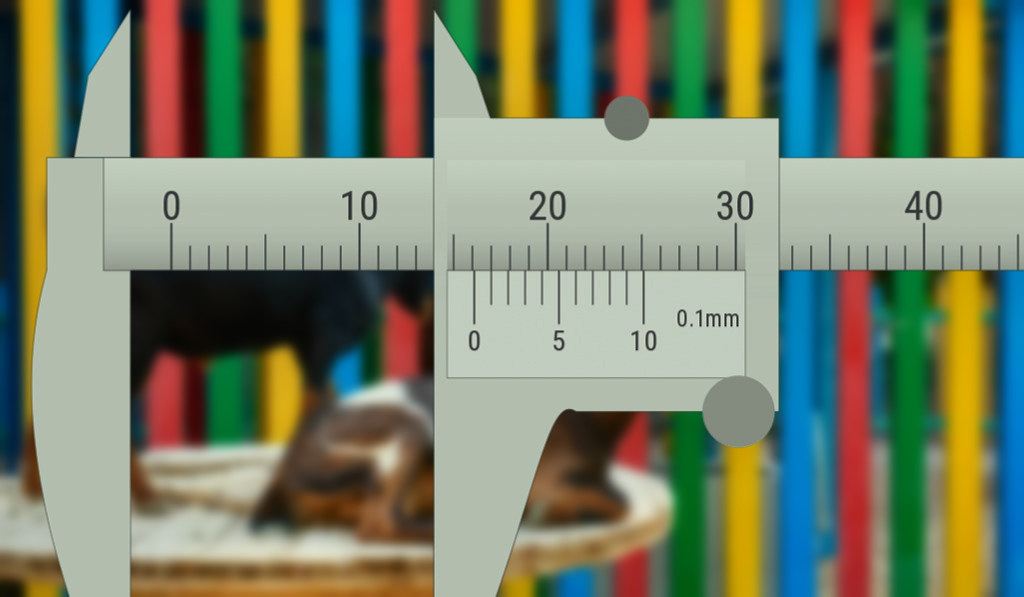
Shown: 16.1 mm
